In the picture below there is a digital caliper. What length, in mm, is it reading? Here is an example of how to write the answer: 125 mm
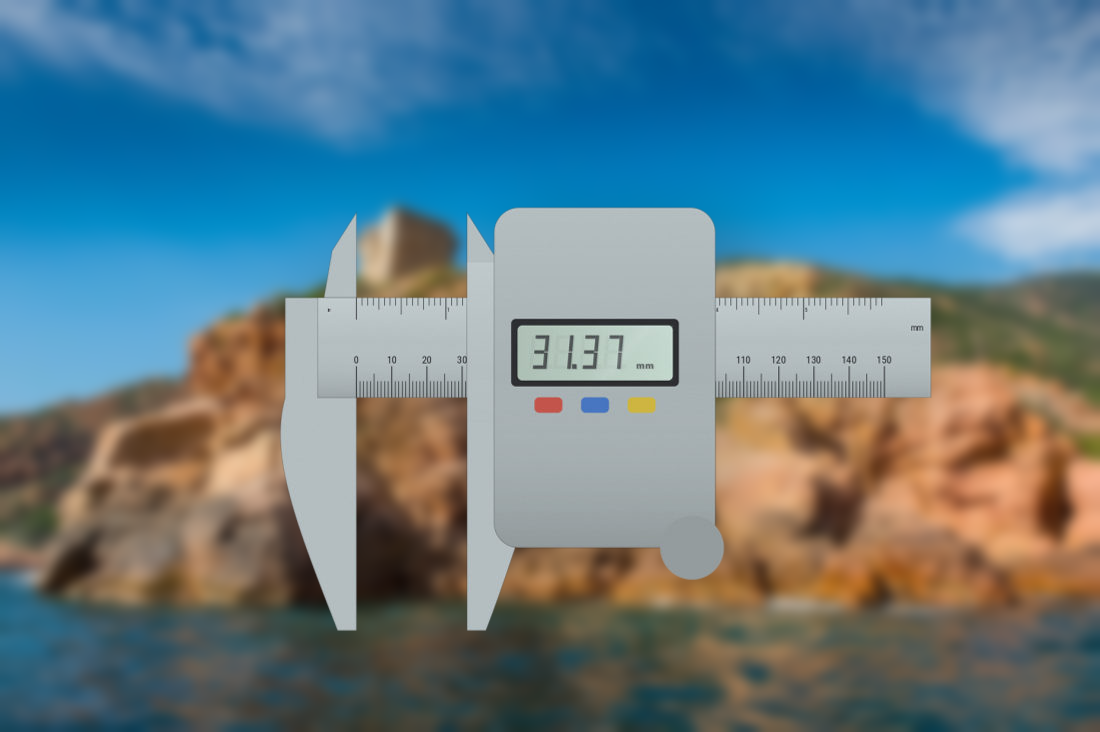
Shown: 31.37 mm
